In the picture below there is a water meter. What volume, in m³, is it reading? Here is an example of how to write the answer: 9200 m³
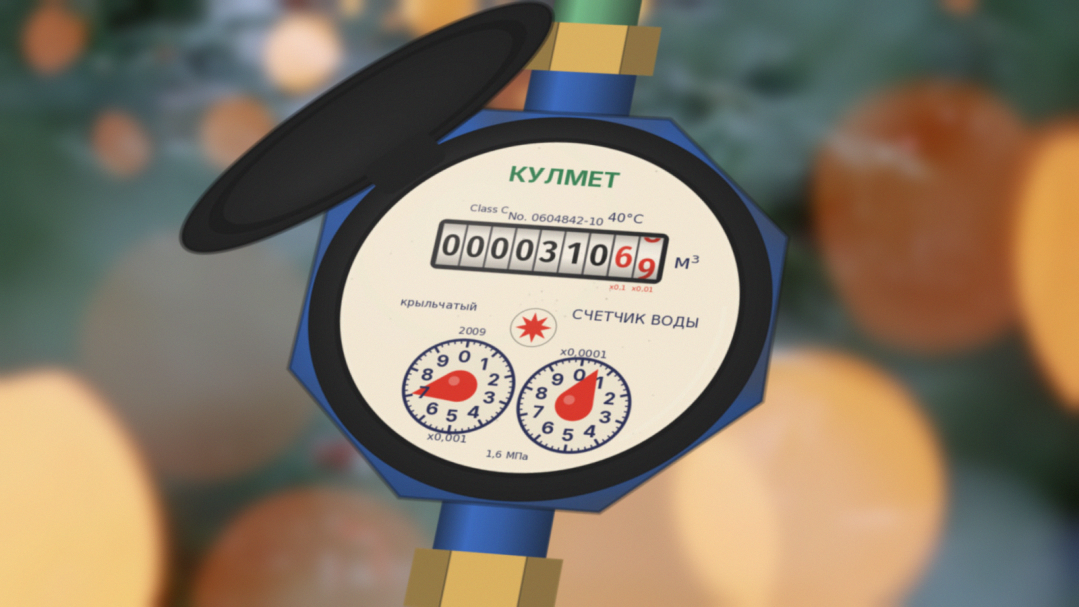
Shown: 310.6870 m³
